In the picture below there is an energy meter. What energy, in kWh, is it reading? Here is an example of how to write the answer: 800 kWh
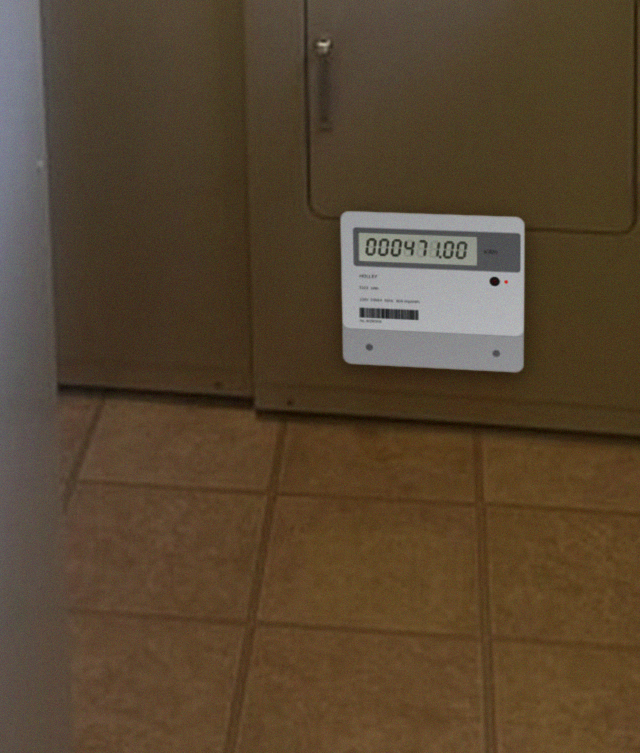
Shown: 471.00 kWh
